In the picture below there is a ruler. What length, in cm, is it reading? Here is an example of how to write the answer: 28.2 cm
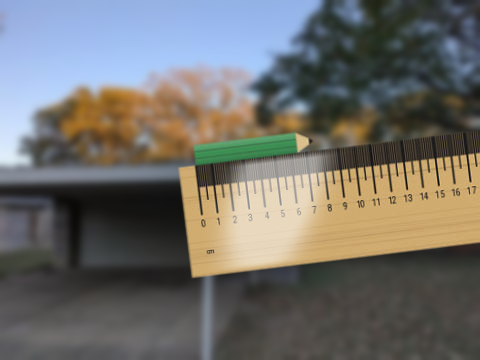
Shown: 7.5 cm
